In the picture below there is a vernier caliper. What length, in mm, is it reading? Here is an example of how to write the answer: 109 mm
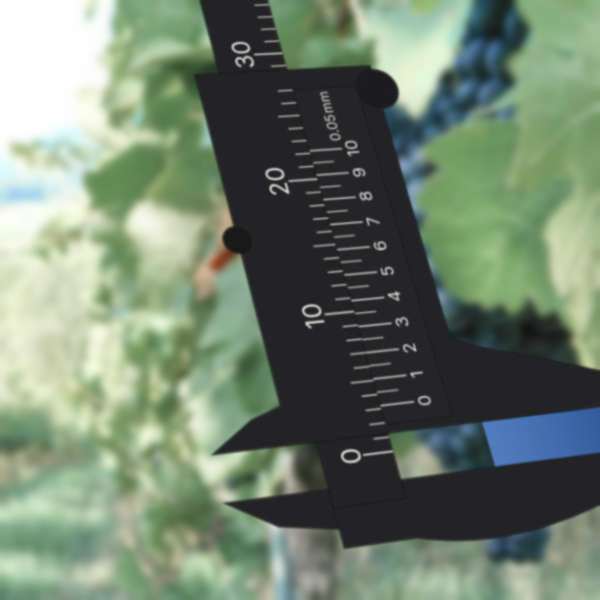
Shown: 3.2 mm
